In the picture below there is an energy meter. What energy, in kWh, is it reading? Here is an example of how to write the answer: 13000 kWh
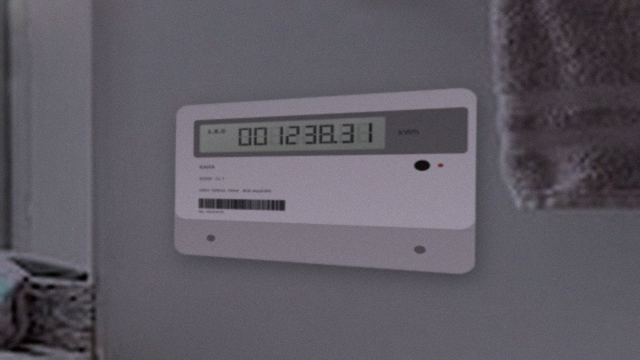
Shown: 1238.31 kWh
